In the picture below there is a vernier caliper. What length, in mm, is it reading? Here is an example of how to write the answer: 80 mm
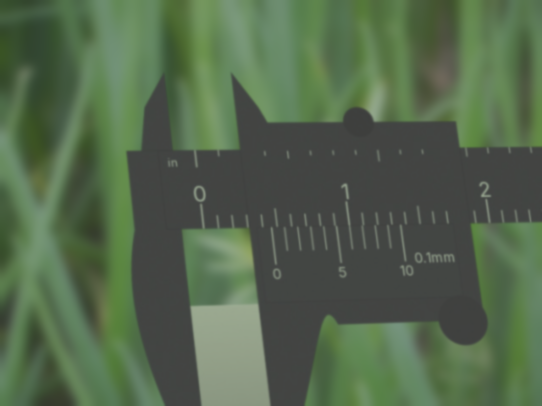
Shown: 4.6 mm
